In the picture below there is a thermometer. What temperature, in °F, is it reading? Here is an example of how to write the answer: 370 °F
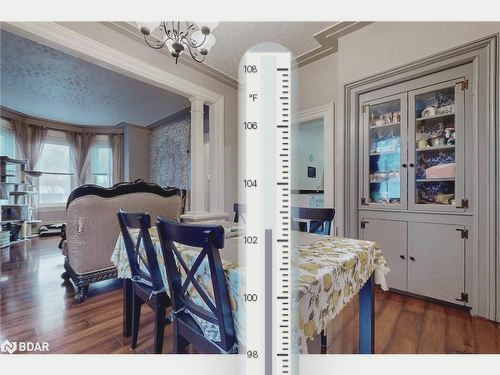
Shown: 102.4 °F
